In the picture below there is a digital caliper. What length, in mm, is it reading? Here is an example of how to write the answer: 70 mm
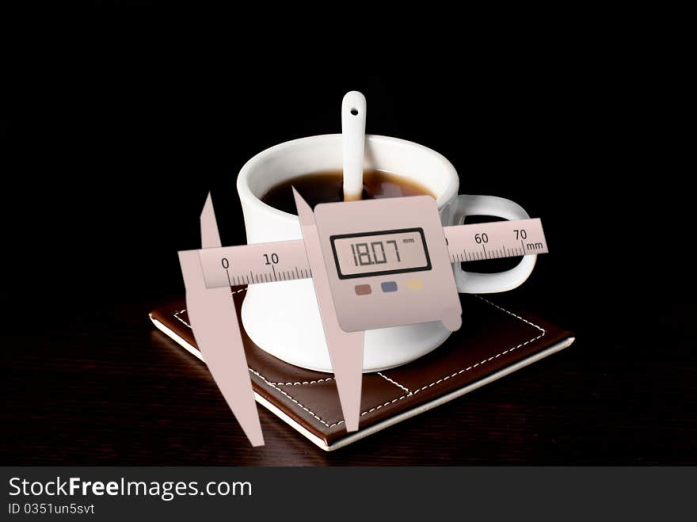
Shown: 18.07 mm
